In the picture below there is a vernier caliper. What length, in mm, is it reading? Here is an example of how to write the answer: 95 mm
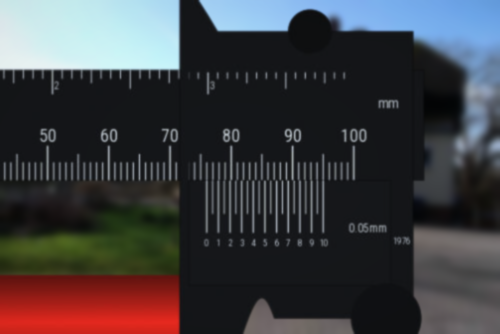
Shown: 76.0 mm
